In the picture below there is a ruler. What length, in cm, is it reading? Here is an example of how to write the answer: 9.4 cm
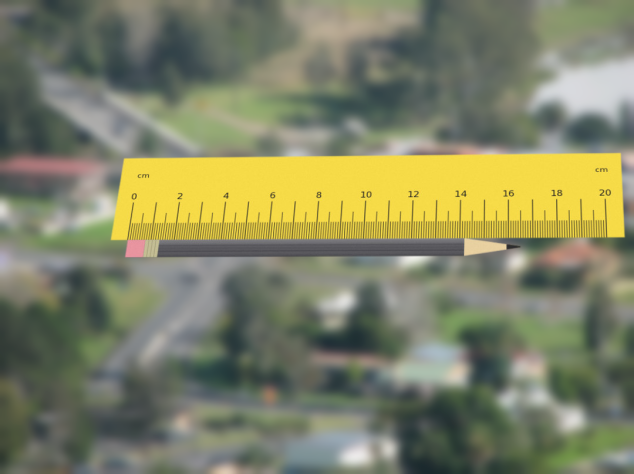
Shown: 16.5 cm
